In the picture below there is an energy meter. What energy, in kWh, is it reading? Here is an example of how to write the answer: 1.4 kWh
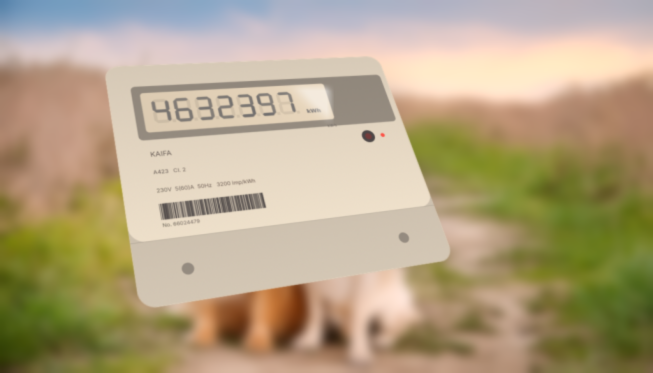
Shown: 4632397 kWh
